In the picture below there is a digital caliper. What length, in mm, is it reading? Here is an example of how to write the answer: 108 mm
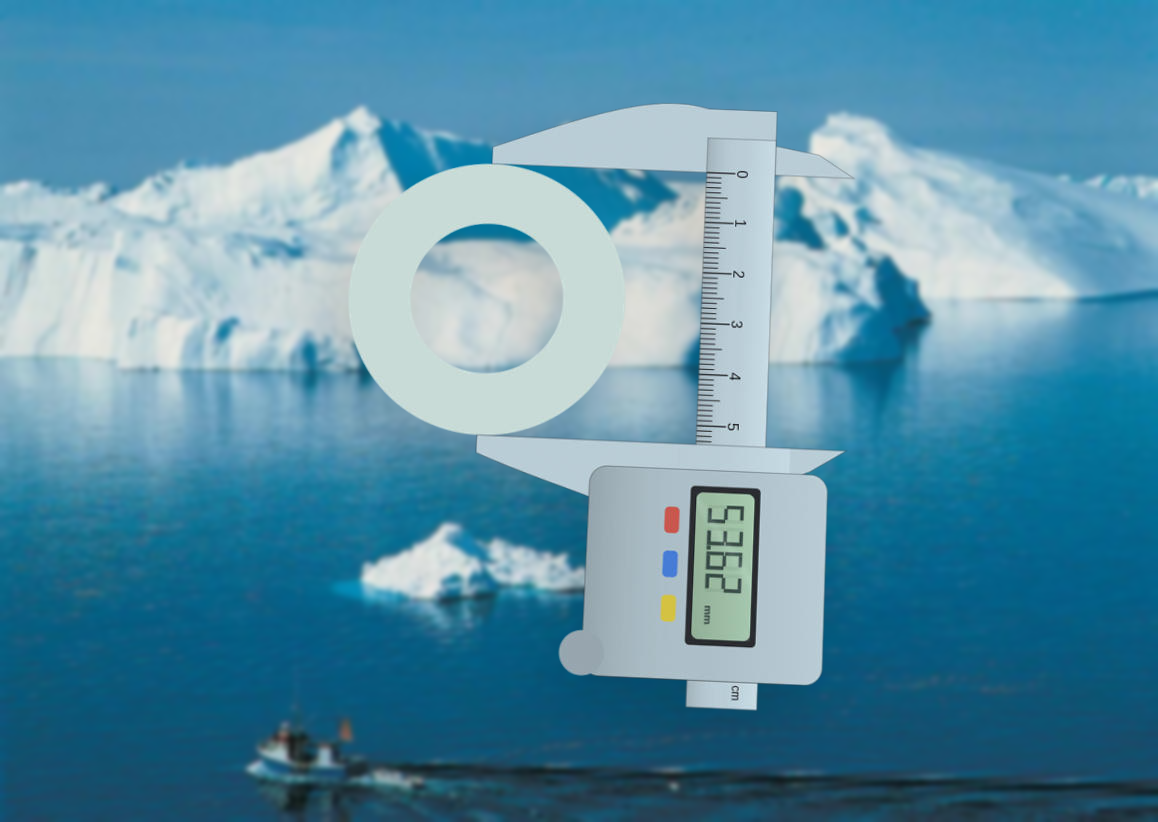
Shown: 53.62 mm
